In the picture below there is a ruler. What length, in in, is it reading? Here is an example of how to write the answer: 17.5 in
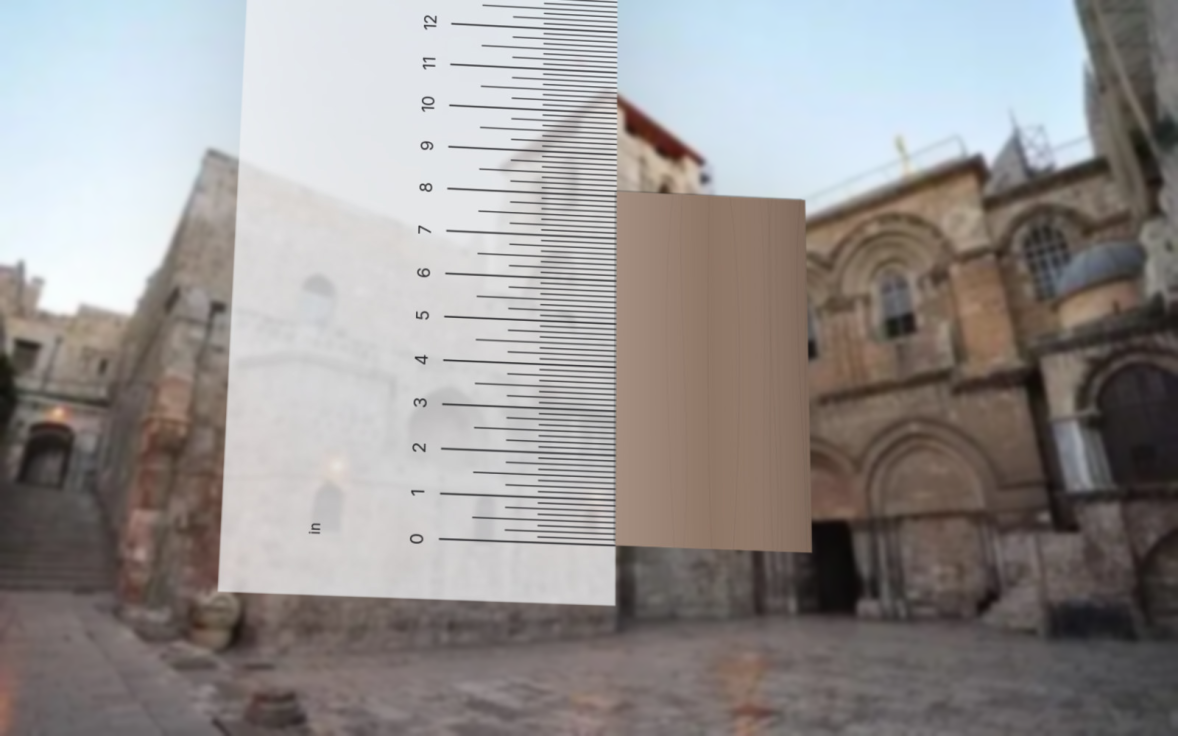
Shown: 8.125 in
